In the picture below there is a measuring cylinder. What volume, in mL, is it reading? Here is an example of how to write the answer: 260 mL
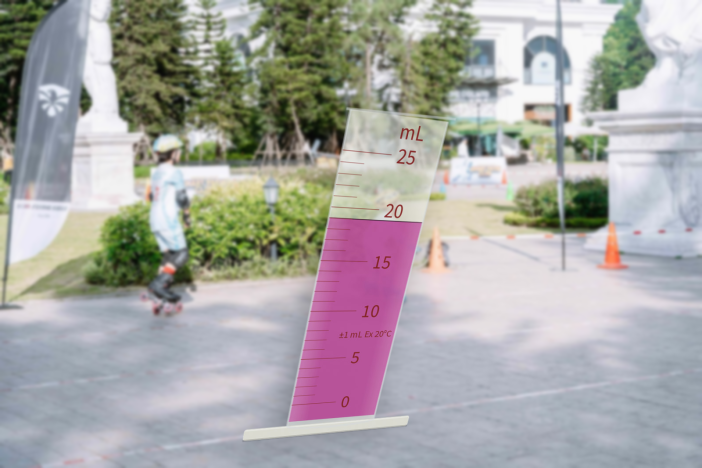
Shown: 19 mL
